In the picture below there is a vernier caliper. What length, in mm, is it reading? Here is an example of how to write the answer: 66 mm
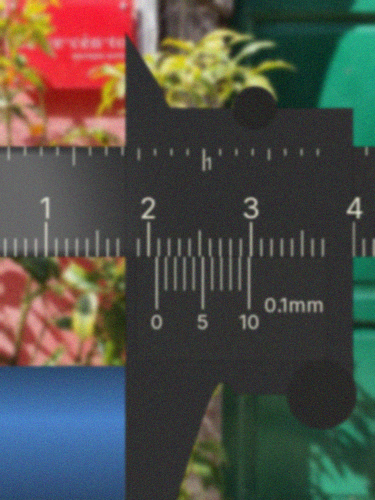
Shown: 20.8 mm
